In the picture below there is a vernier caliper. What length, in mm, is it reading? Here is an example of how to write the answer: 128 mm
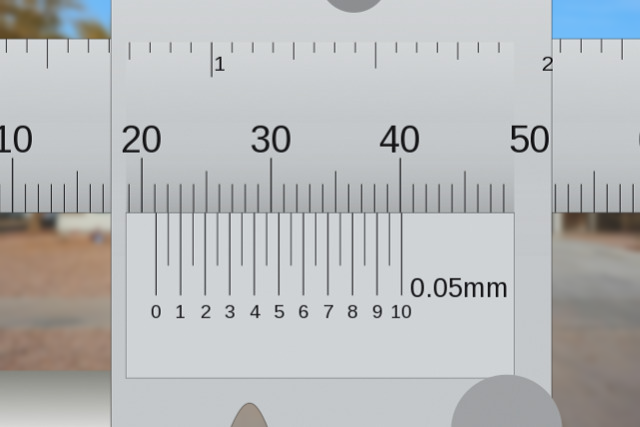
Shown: 21.1 mm
